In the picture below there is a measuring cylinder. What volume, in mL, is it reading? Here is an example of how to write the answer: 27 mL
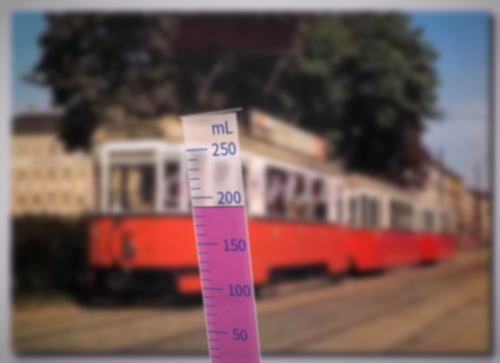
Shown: 190 mL
